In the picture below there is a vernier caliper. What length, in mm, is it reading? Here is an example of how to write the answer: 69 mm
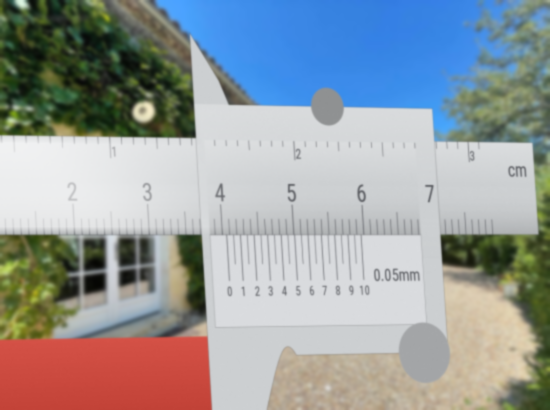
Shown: 40.6 mm
